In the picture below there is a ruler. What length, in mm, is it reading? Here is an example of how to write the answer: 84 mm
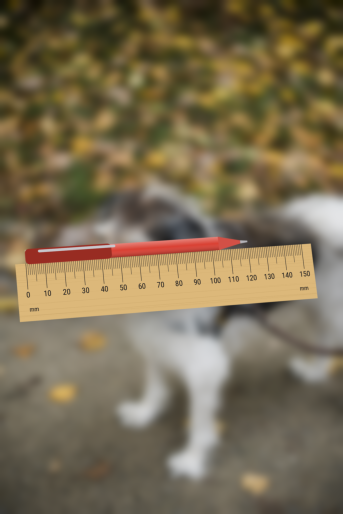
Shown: 120 mm
